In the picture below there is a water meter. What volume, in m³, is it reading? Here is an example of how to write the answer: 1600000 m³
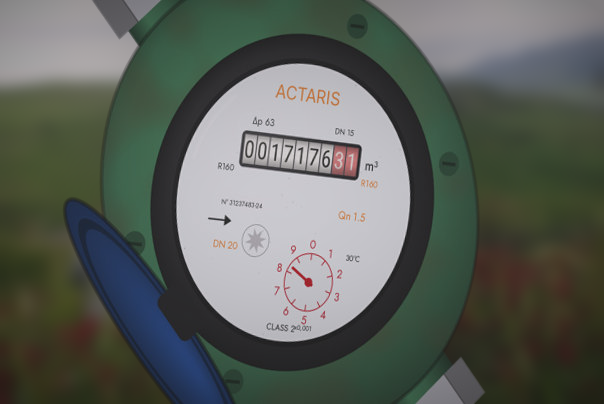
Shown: 17176.318 m³
